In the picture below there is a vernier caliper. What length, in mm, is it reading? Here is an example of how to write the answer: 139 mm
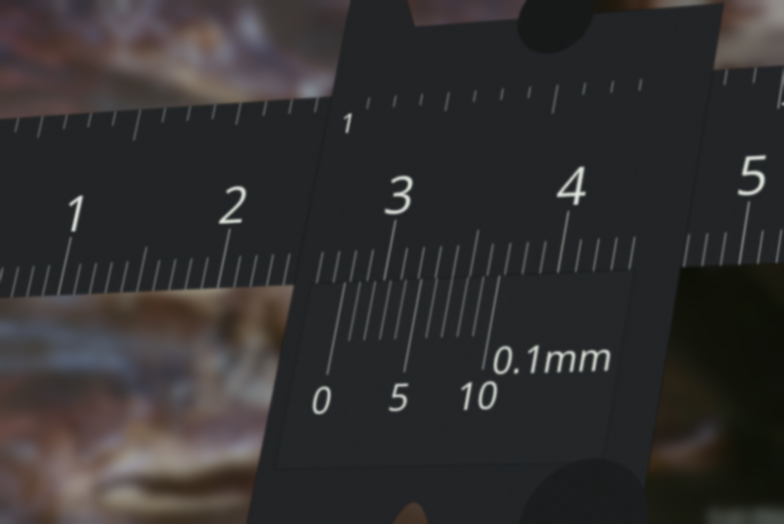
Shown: 27.7 mm
